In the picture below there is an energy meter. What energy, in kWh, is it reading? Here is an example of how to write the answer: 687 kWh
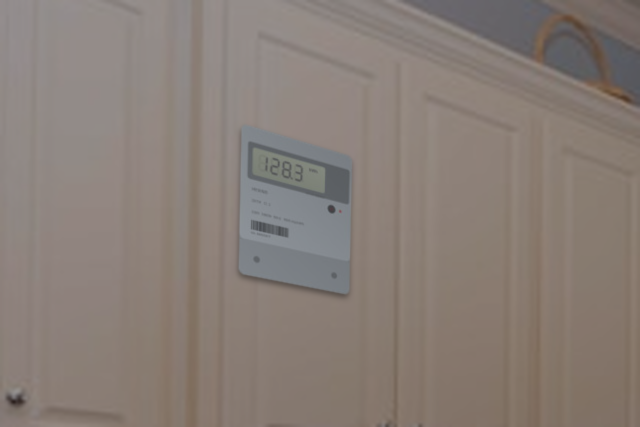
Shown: 128.3 kWh
